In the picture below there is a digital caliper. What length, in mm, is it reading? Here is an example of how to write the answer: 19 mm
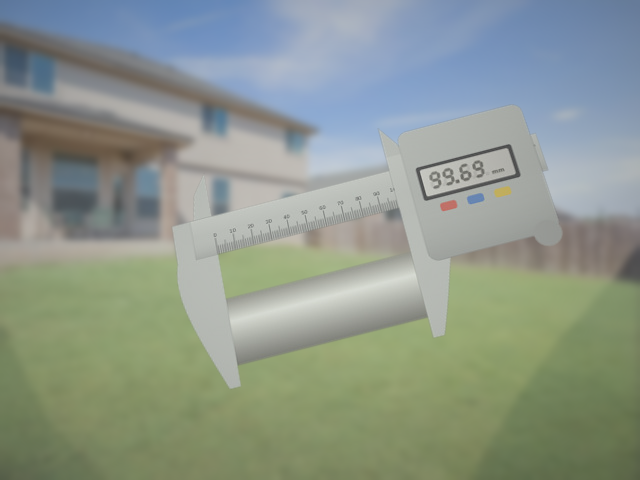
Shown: 99.69 mm
